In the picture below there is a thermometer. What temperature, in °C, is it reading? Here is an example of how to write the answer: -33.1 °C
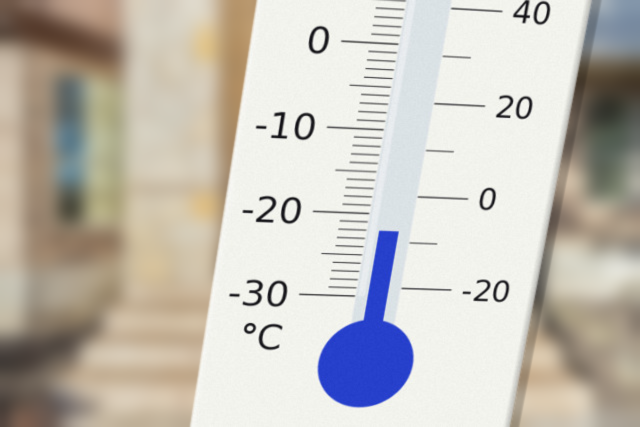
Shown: -22 °C
